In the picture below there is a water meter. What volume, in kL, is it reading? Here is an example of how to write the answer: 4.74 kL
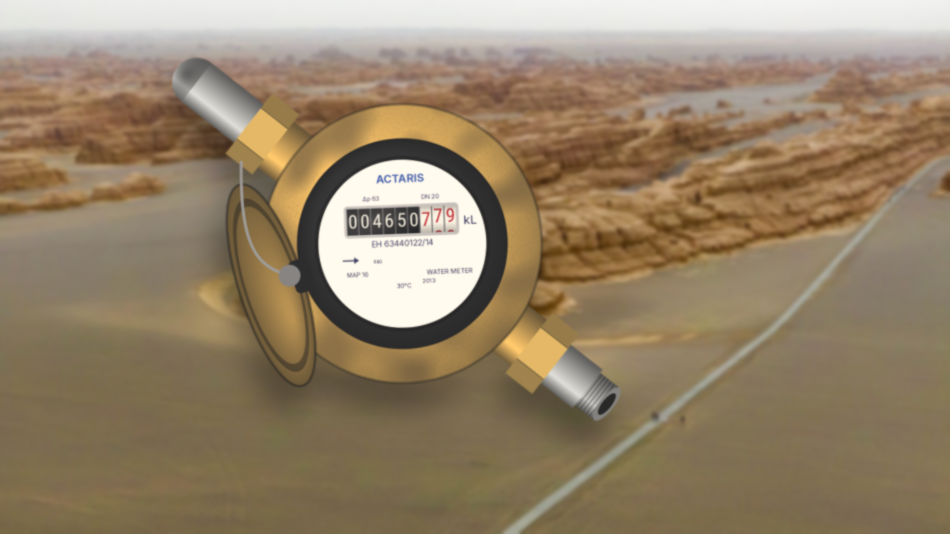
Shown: 4650.779 kL
